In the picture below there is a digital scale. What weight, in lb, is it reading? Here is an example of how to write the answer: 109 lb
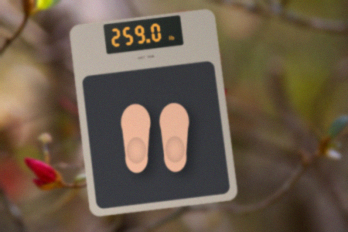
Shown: 259.0 lb
